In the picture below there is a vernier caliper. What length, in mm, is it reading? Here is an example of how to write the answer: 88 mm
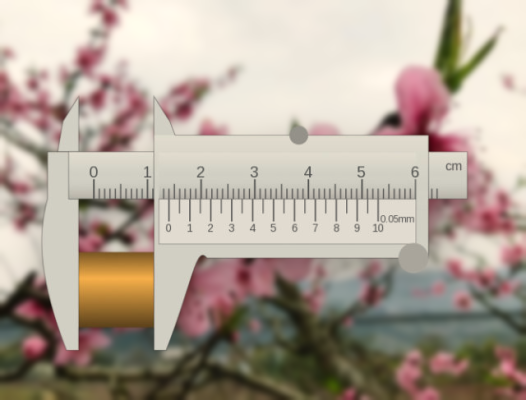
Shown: 14.0 mm
